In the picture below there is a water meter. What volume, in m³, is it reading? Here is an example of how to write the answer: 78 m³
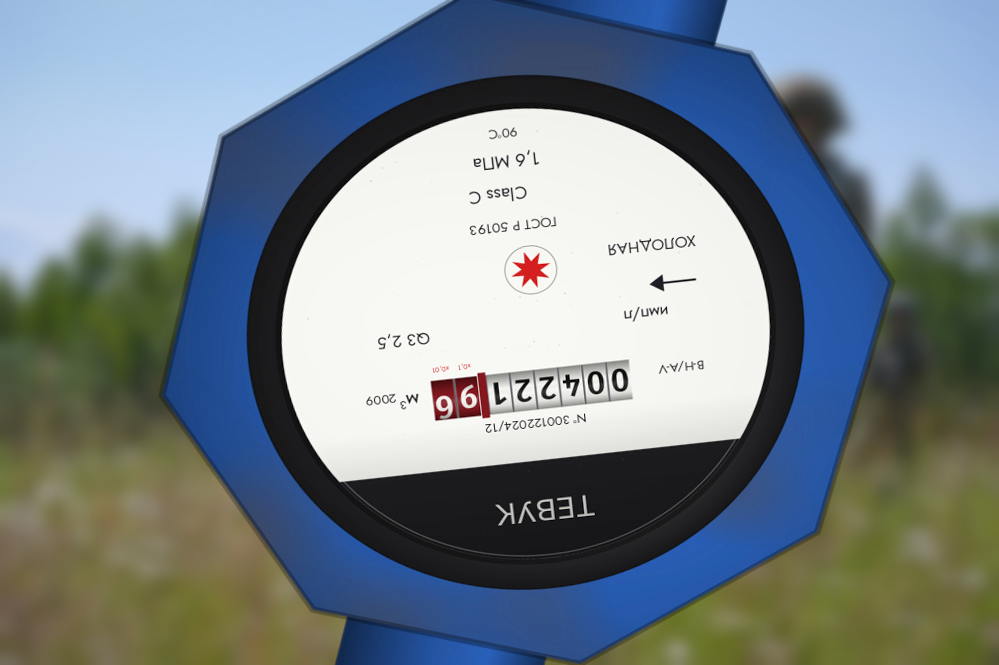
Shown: 4221.96 m³
